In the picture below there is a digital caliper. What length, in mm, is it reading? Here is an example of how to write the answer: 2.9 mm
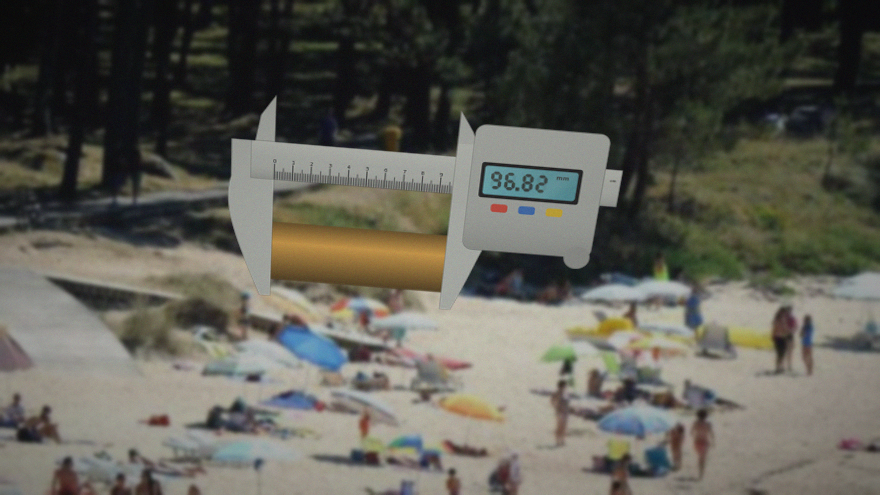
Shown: 96.82 mm
